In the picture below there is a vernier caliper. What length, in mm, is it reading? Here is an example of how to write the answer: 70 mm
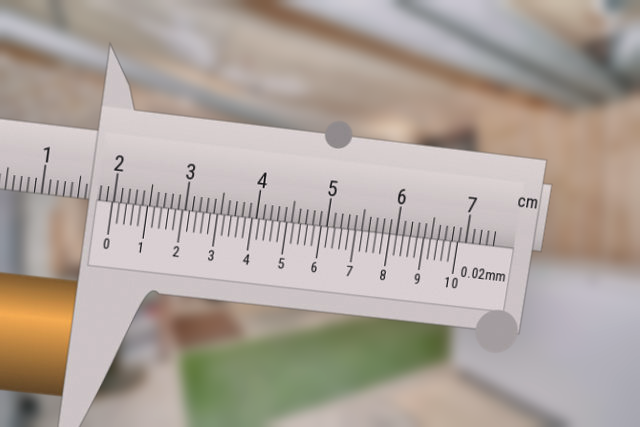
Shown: 19.8 mm
